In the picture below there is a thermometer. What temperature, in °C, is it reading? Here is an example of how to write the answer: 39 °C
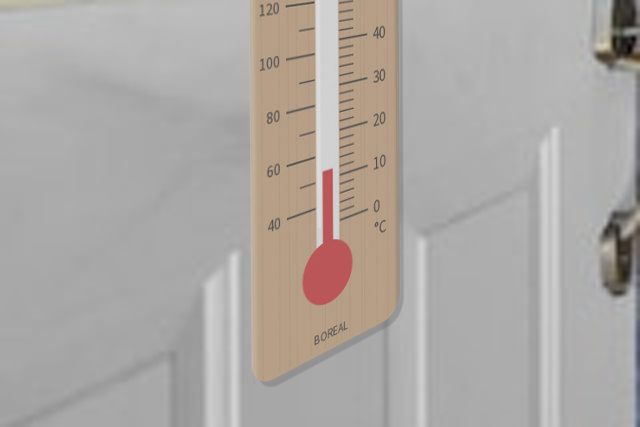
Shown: 12 °C
